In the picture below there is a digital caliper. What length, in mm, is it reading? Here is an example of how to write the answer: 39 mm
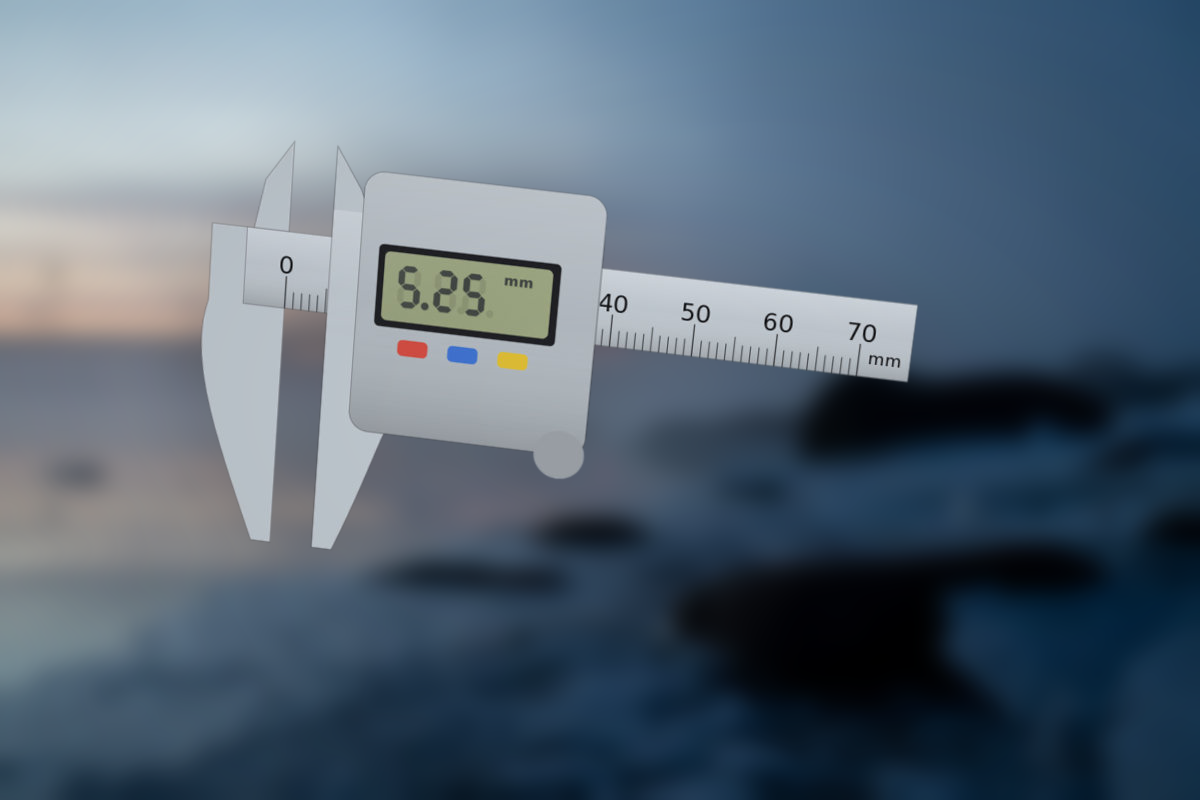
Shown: 5.25 mm
